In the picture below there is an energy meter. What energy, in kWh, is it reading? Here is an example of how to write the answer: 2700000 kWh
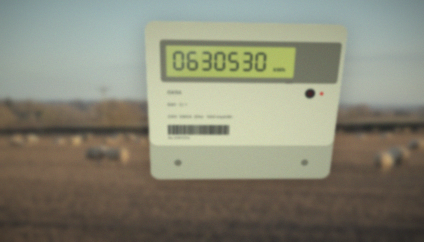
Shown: 630530 kWh
